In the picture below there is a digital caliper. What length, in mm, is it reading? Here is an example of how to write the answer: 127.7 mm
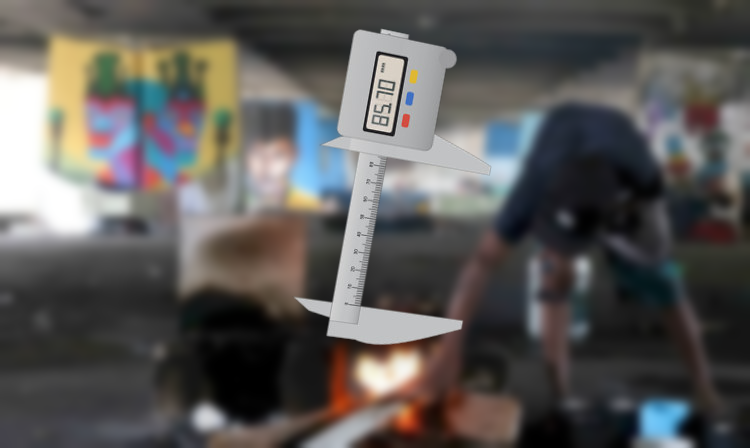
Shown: 85.70 mm
